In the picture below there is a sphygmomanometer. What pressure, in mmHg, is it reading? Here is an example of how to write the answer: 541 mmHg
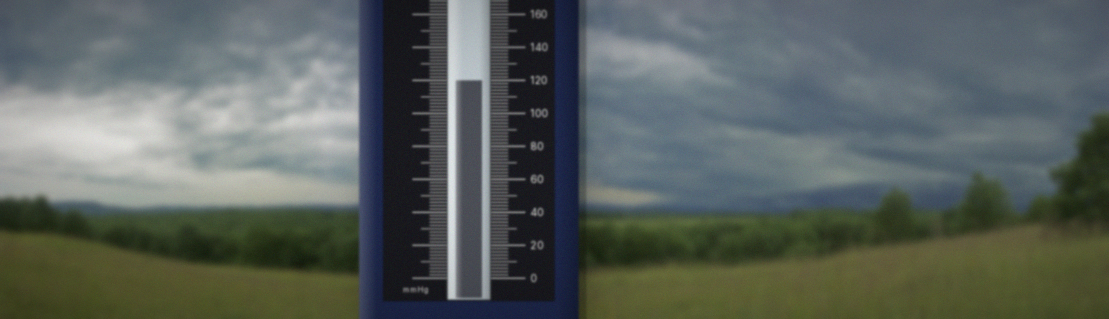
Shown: 120 mmHg
